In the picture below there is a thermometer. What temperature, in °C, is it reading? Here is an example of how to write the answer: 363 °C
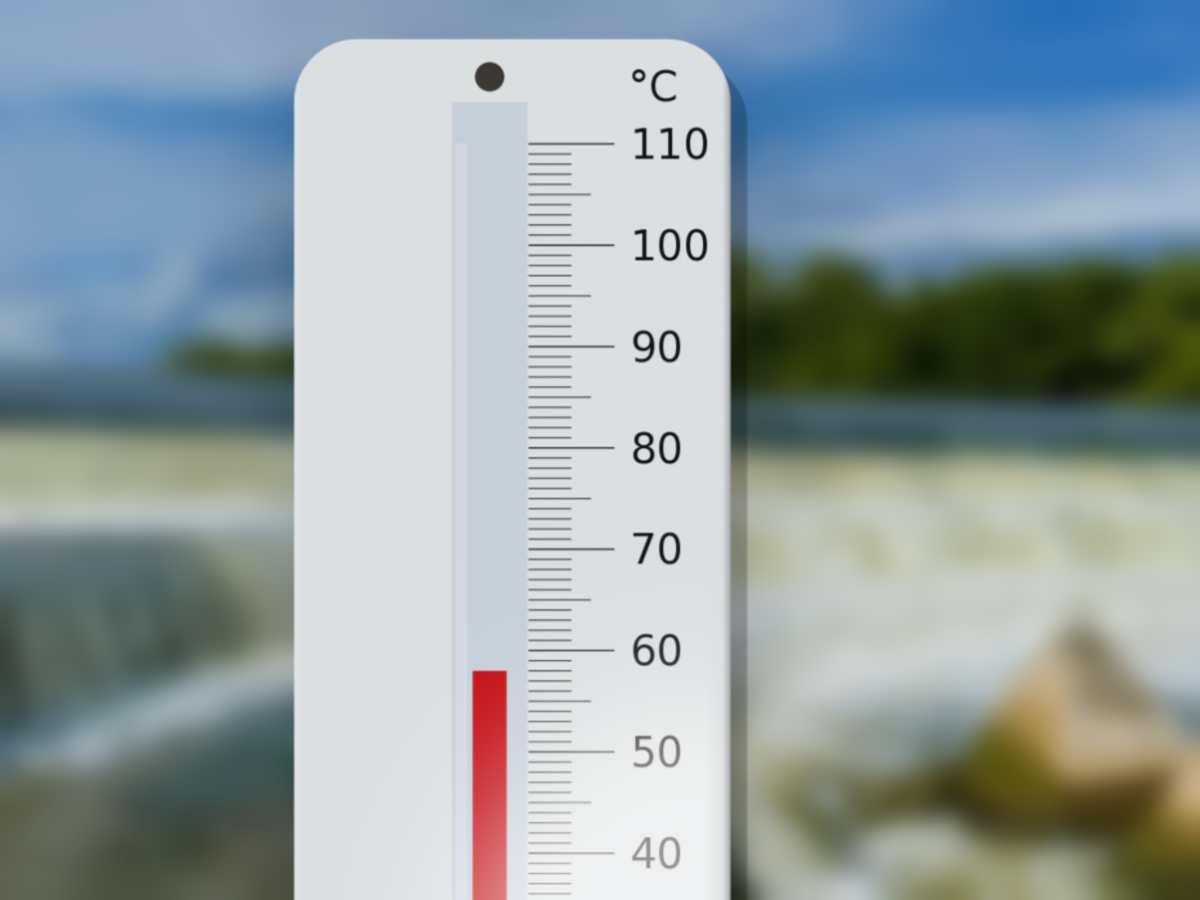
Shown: 58 °C
